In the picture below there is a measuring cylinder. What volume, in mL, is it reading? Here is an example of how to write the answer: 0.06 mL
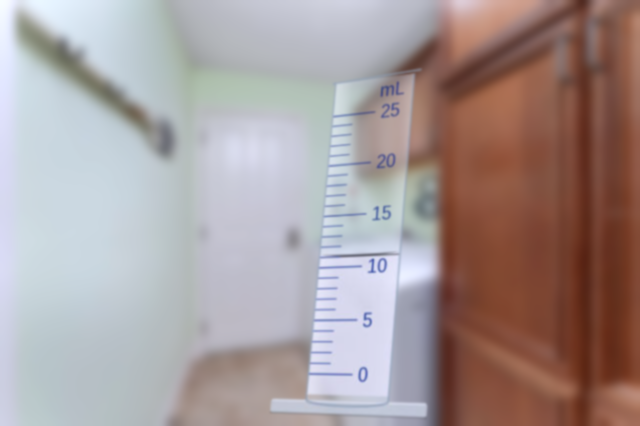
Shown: 11 mL
